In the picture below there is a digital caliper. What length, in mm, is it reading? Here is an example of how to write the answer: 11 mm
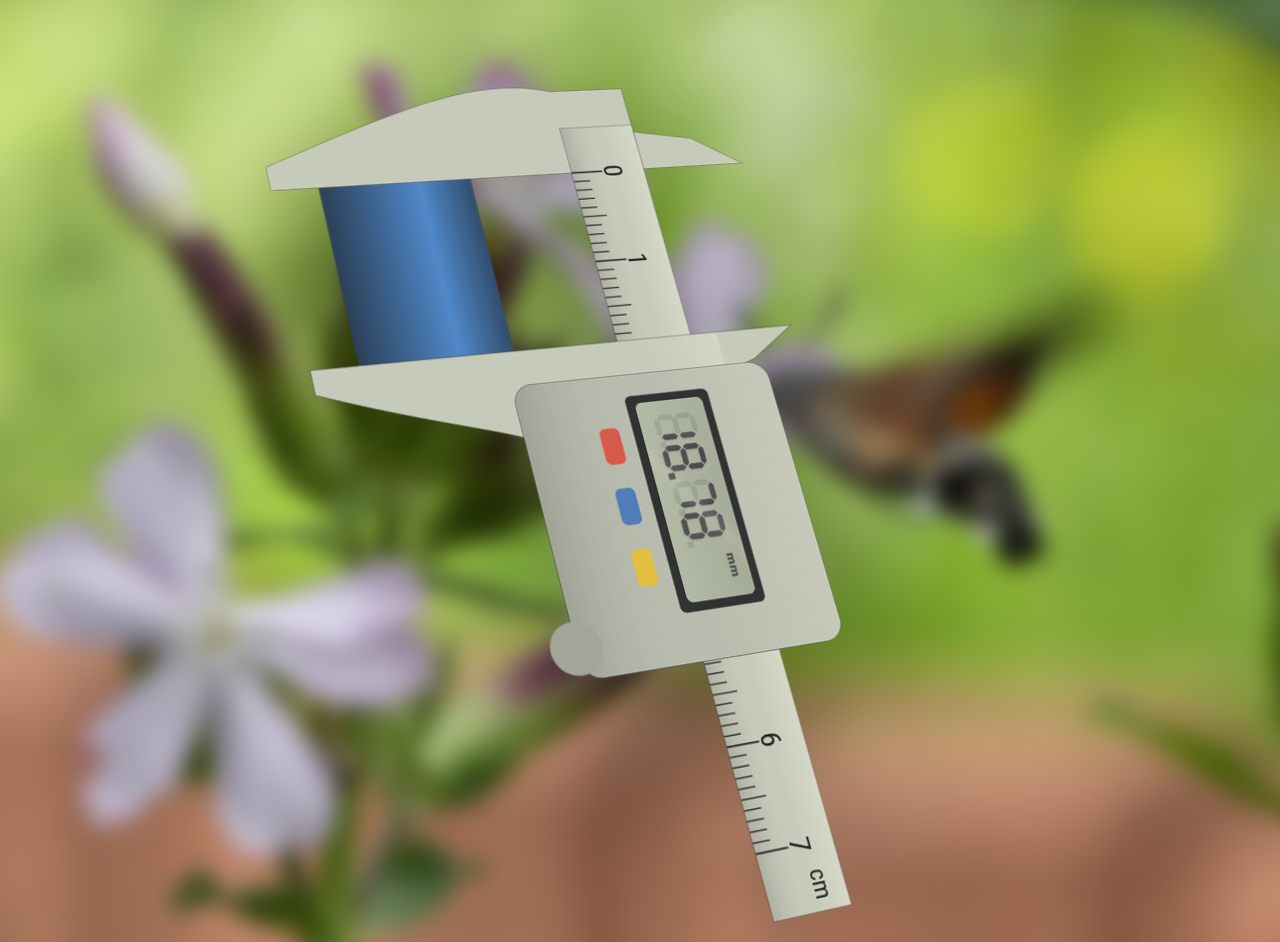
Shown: 18.78 mm
